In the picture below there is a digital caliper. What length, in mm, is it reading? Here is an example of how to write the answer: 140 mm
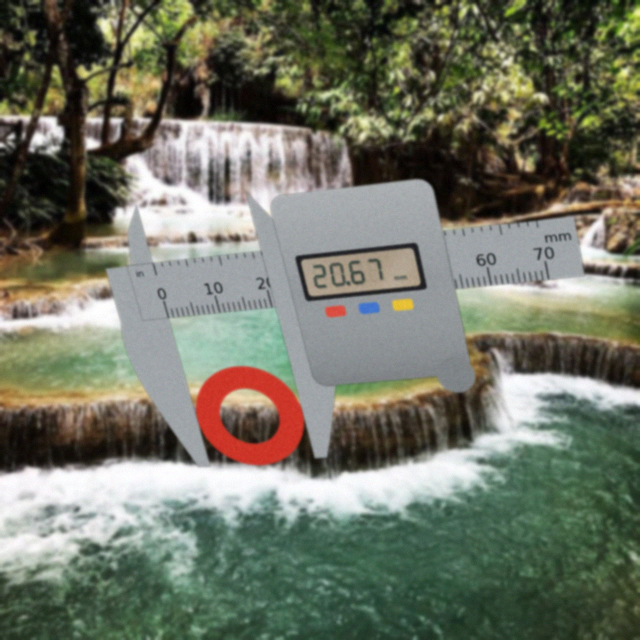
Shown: 20.67 mm
